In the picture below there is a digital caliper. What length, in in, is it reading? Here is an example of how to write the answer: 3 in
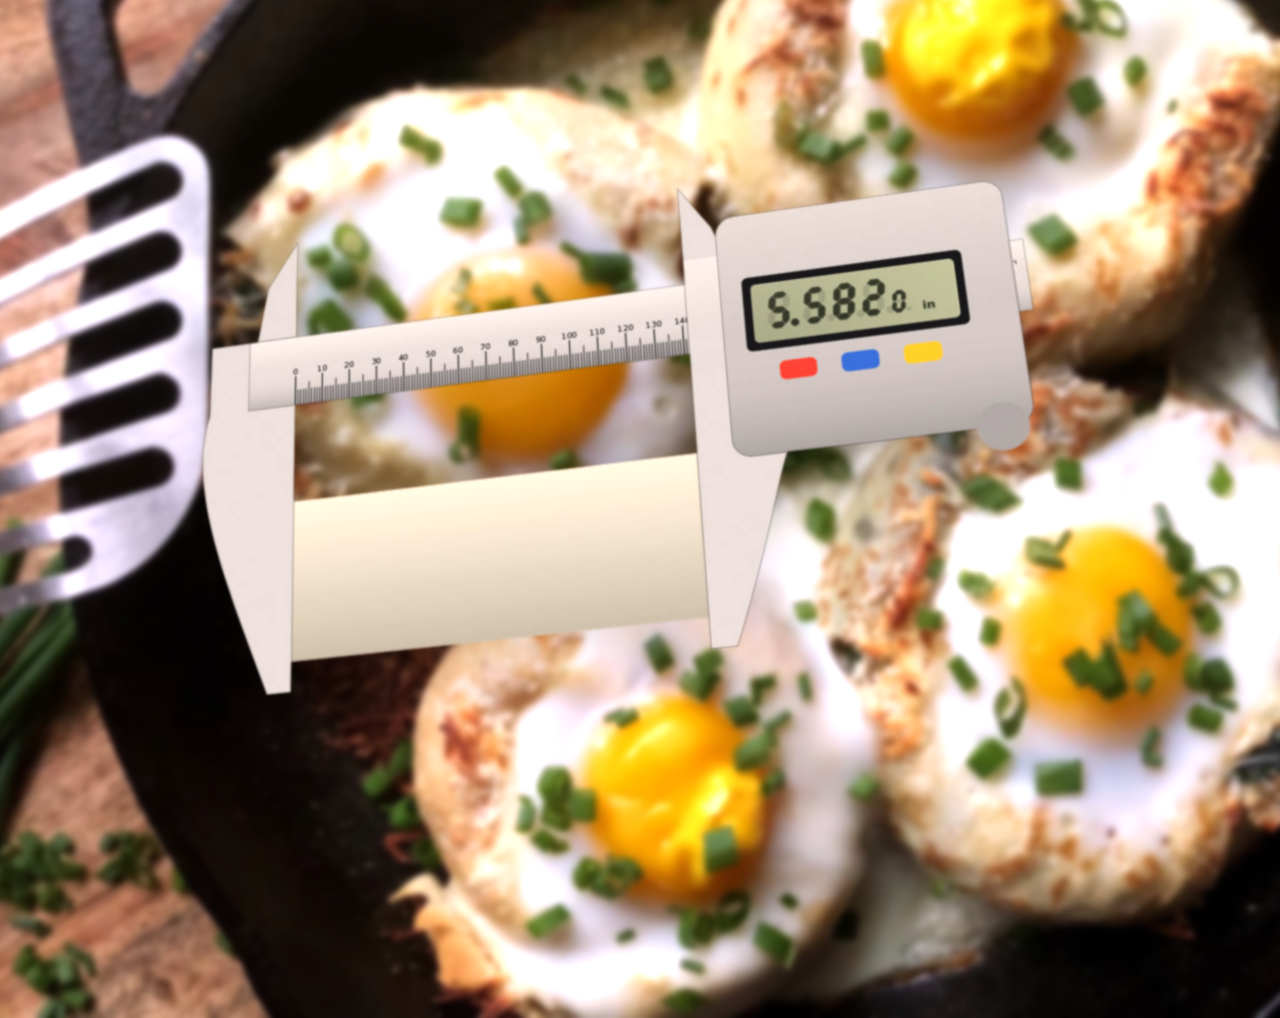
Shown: 5.5820 in
